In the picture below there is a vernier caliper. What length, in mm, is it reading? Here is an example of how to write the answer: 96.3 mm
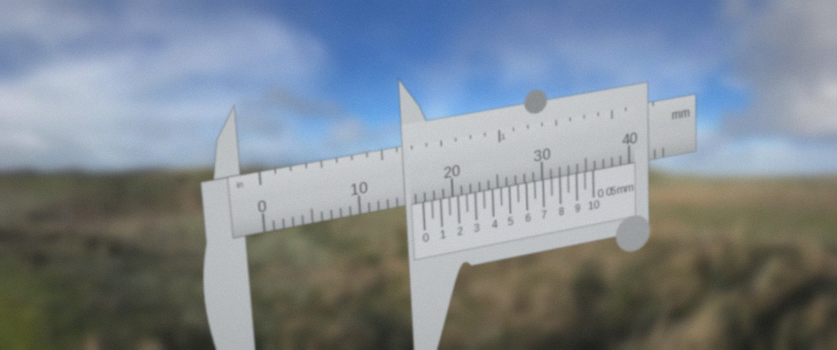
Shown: 16.8 mm
